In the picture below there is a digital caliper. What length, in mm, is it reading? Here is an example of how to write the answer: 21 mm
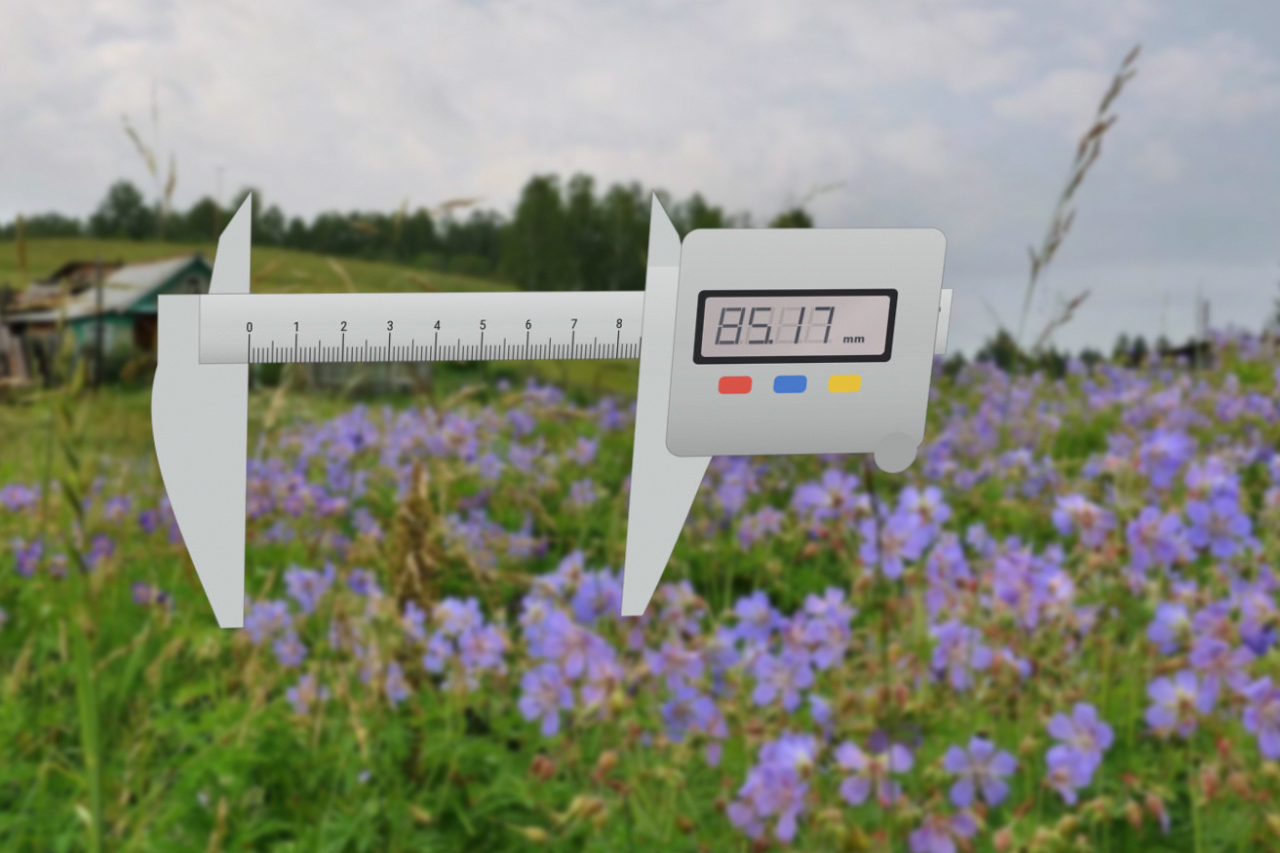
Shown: 85.17 mm
